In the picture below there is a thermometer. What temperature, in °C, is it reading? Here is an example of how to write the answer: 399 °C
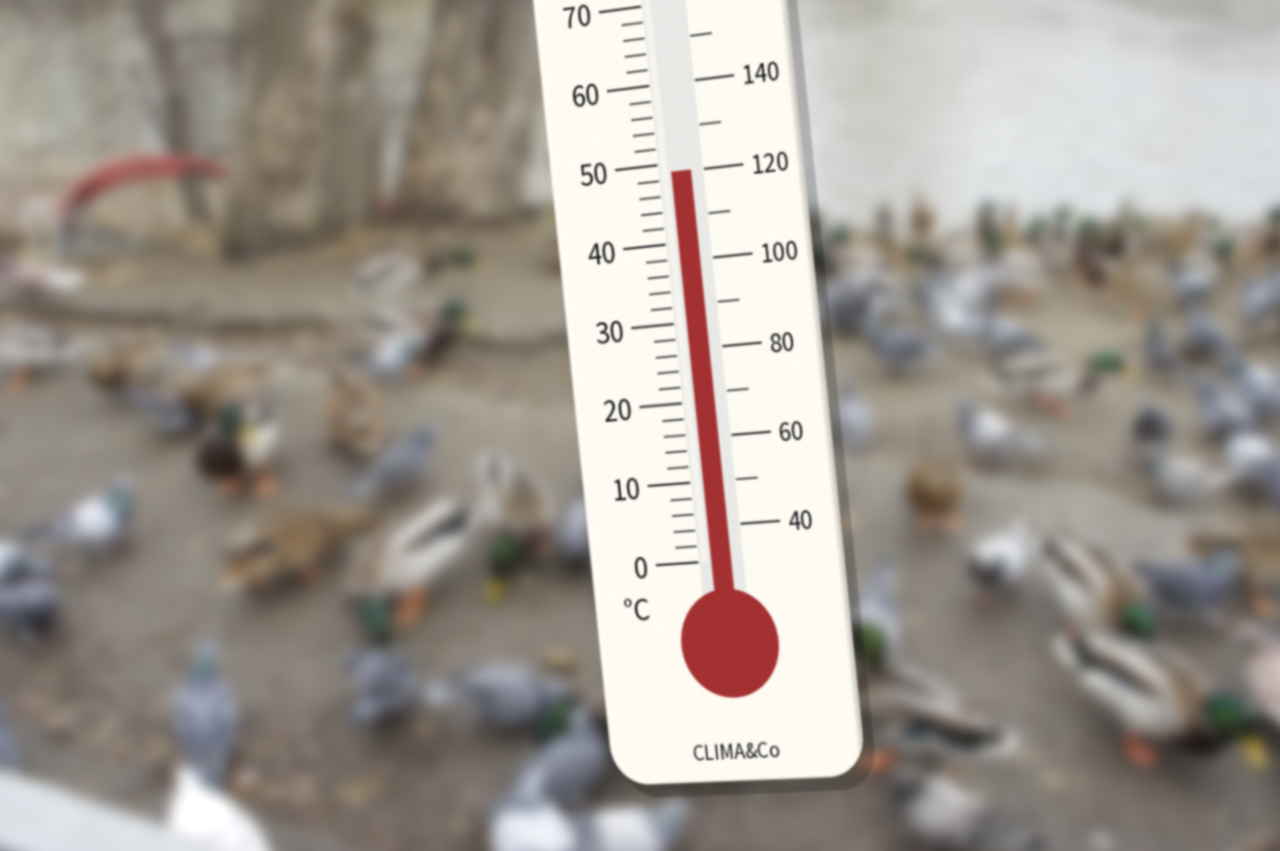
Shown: 49 °C
